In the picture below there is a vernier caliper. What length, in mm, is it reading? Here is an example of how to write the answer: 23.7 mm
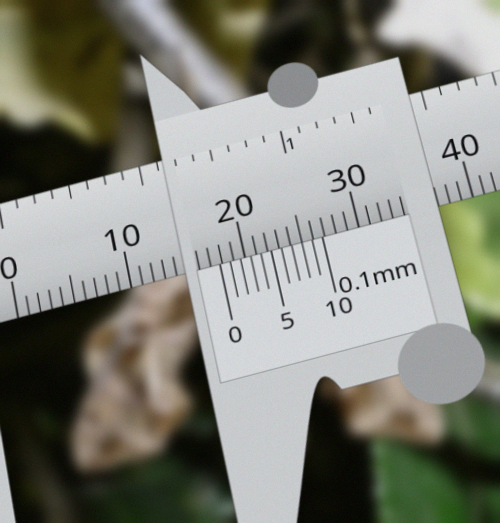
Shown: 17.8 mm
